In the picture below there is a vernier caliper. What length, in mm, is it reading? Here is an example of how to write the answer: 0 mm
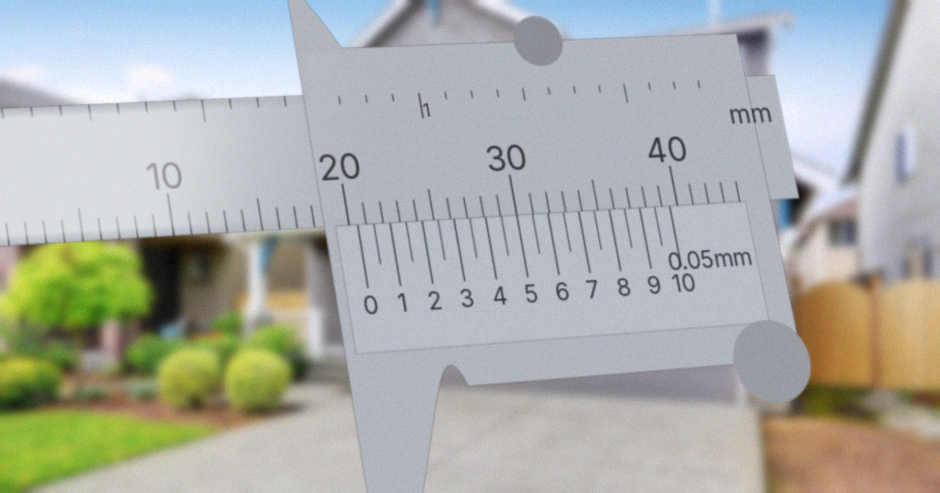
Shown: 20.5 mm
